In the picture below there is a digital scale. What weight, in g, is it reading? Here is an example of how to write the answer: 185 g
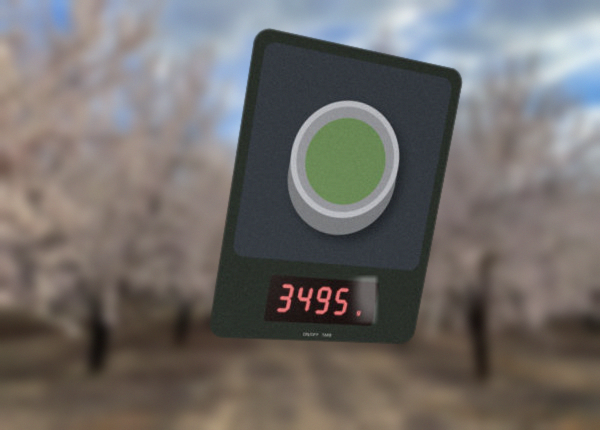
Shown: 3495 g
